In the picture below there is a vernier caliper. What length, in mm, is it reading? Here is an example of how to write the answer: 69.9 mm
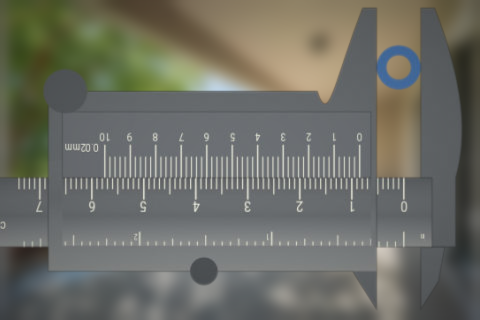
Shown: 8.5 mm
